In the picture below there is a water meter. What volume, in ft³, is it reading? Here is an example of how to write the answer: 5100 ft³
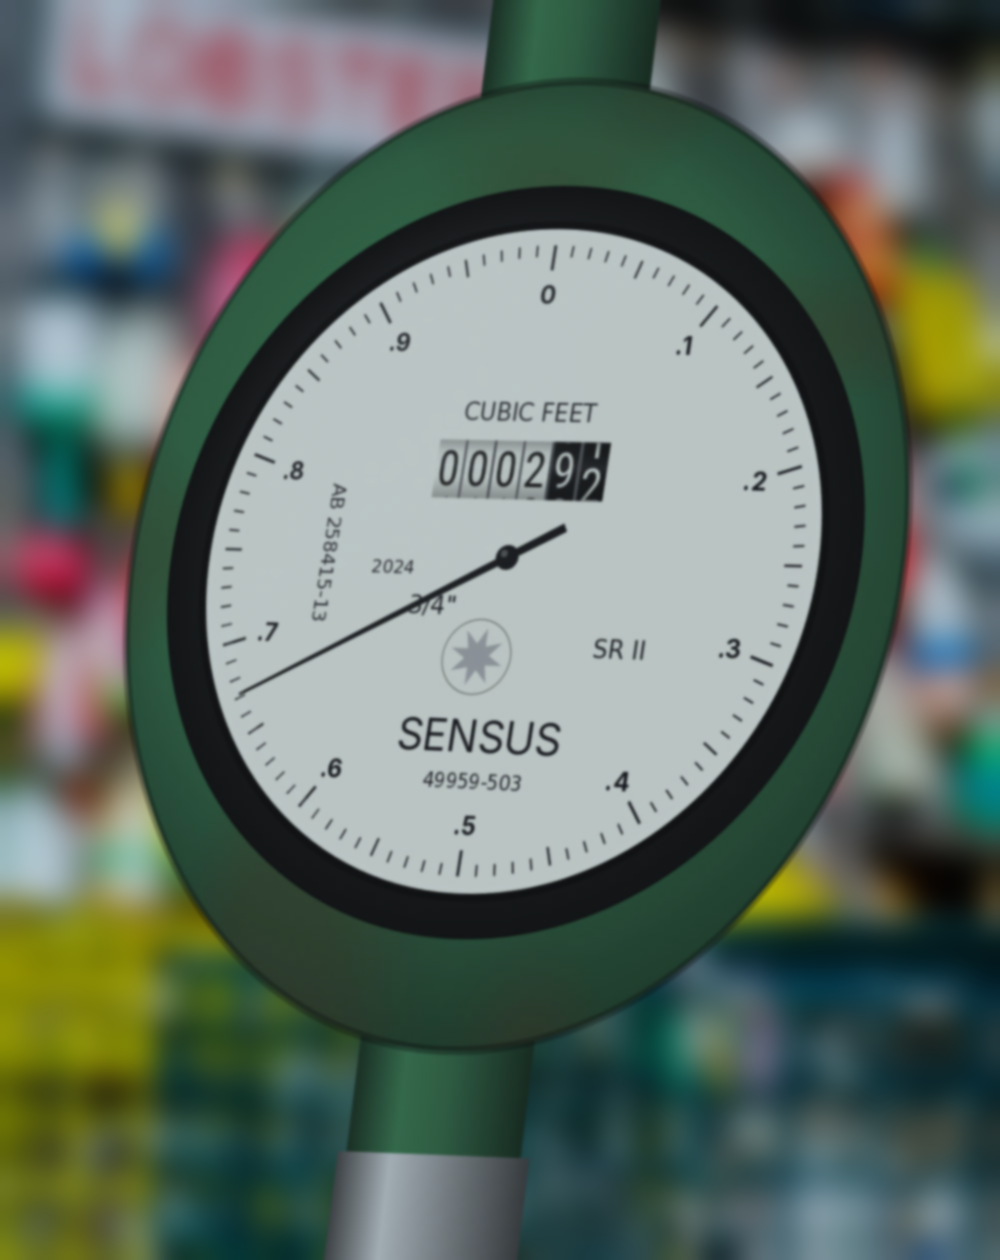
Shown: 291.67 ft³
